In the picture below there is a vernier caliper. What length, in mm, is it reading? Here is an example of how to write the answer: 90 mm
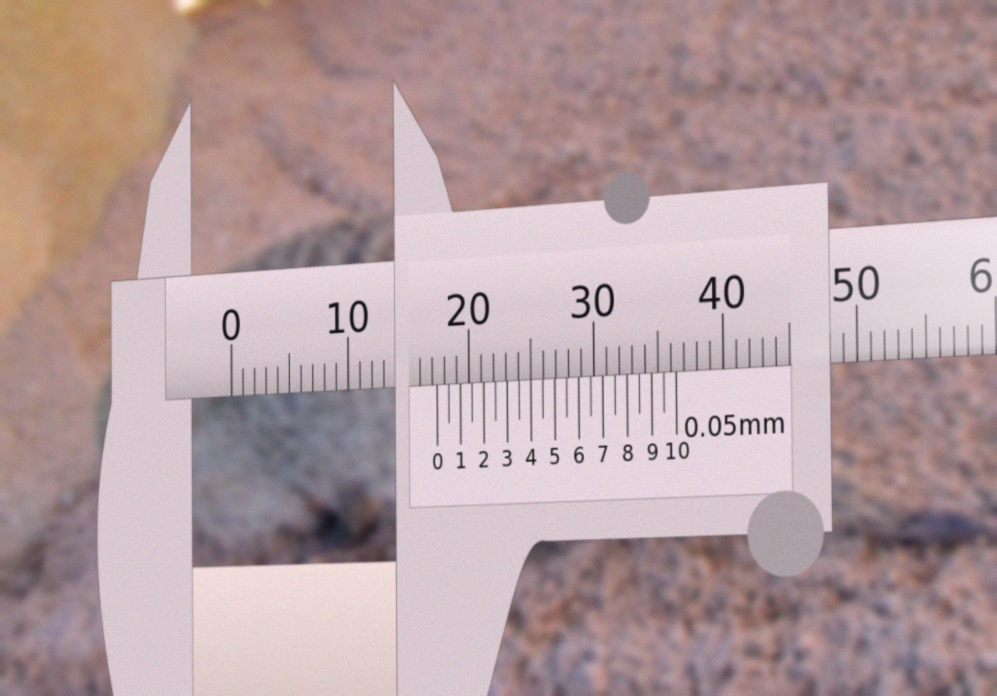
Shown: 17.4 mm
